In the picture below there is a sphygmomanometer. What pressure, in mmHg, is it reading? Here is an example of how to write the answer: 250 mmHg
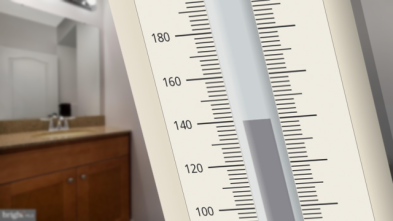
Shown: 140 mmHg
